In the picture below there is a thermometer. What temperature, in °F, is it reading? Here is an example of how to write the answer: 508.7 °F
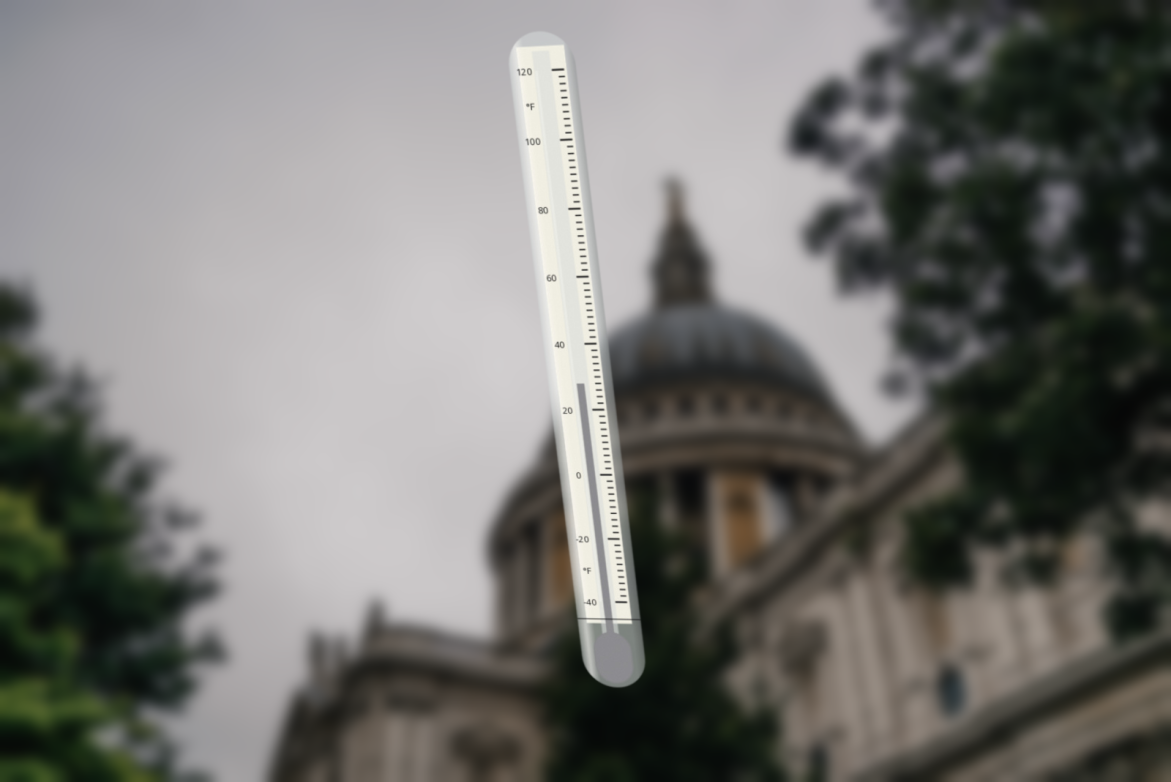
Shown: 28 °F
